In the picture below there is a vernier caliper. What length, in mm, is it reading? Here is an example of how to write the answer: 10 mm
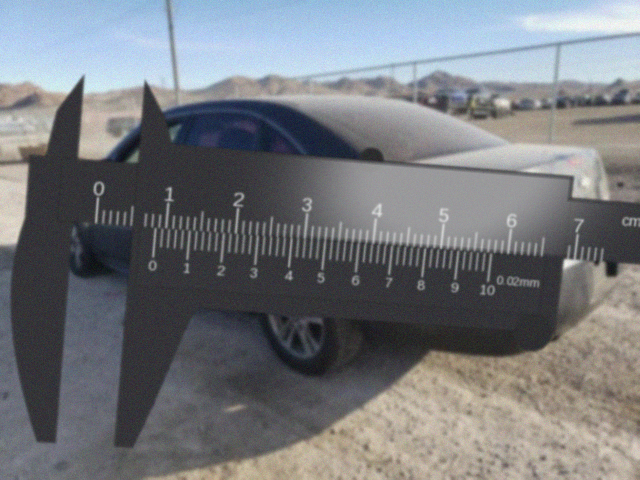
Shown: 8.5 mm
